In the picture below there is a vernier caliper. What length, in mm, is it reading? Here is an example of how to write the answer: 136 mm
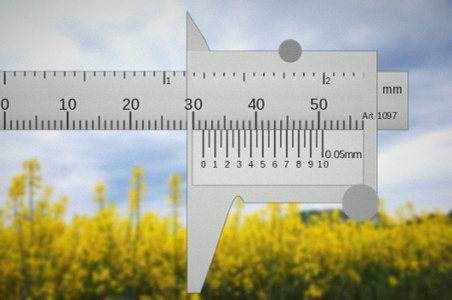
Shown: 31.6 mm
